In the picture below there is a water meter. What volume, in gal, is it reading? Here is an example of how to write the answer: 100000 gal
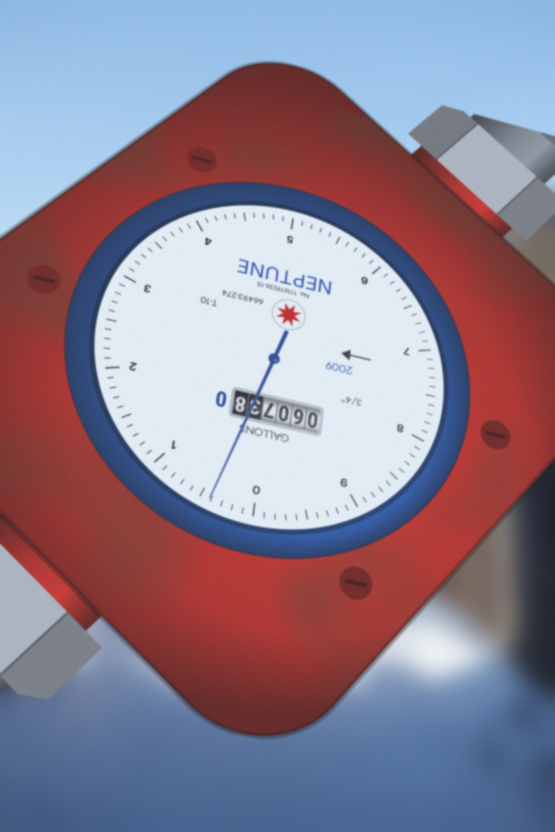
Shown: 607380.4 gal
